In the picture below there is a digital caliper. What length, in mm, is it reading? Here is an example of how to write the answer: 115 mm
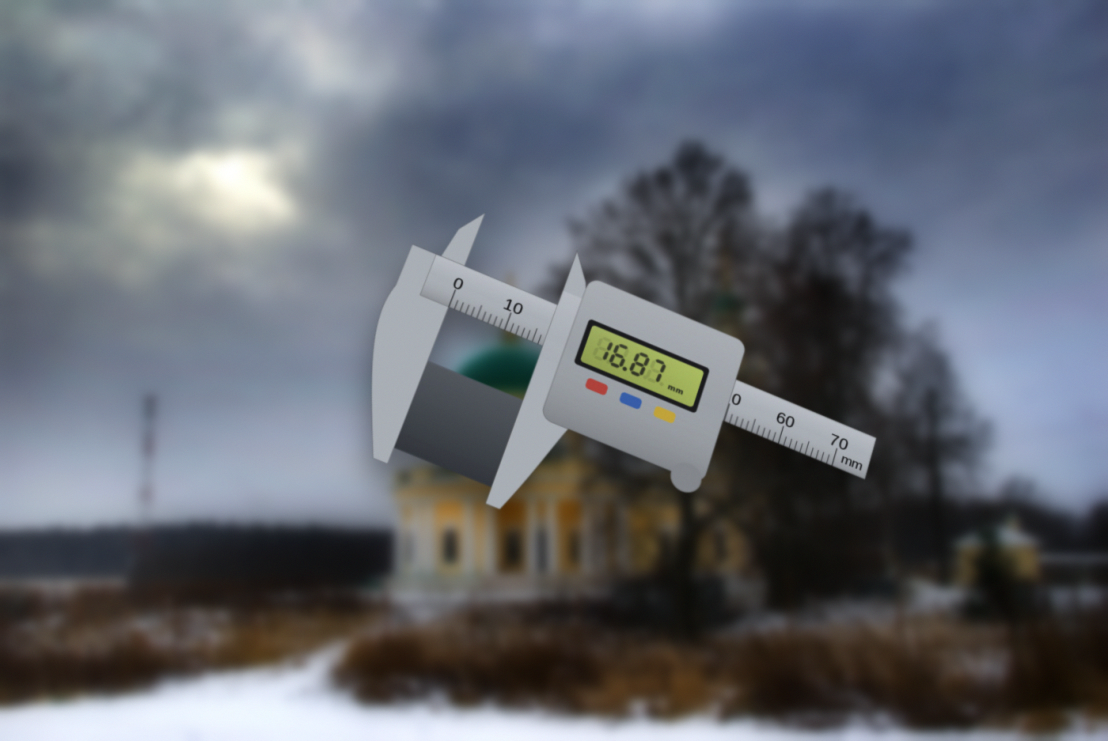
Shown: 16.87 mm
